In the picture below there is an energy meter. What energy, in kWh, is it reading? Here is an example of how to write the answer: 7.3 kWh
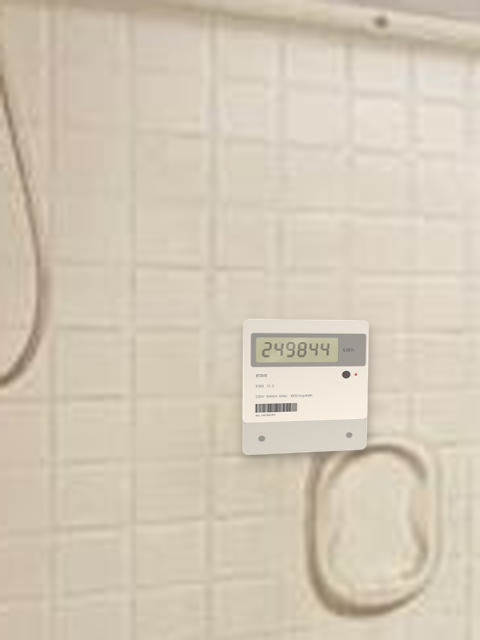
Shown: 249844 kWh
